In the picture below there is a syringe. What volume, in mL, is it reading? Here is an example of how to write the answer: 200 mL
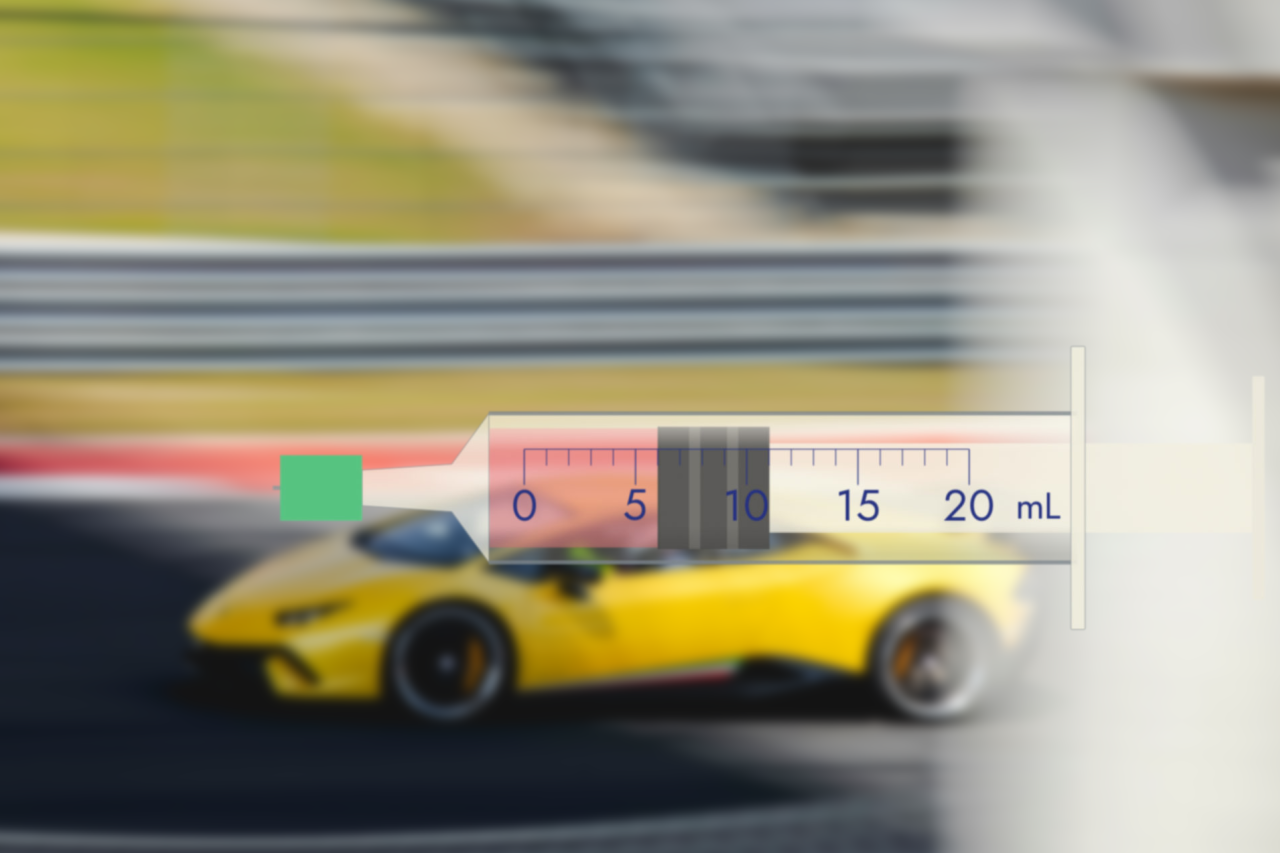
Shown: 6 mL
